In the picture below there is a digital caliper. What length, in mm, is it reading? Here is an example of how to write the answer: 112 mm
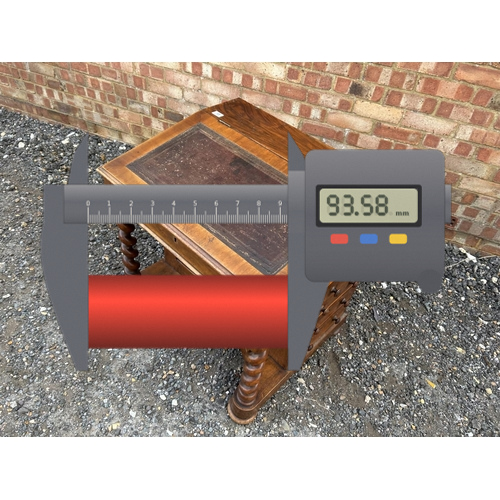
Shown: 93.58 mm
